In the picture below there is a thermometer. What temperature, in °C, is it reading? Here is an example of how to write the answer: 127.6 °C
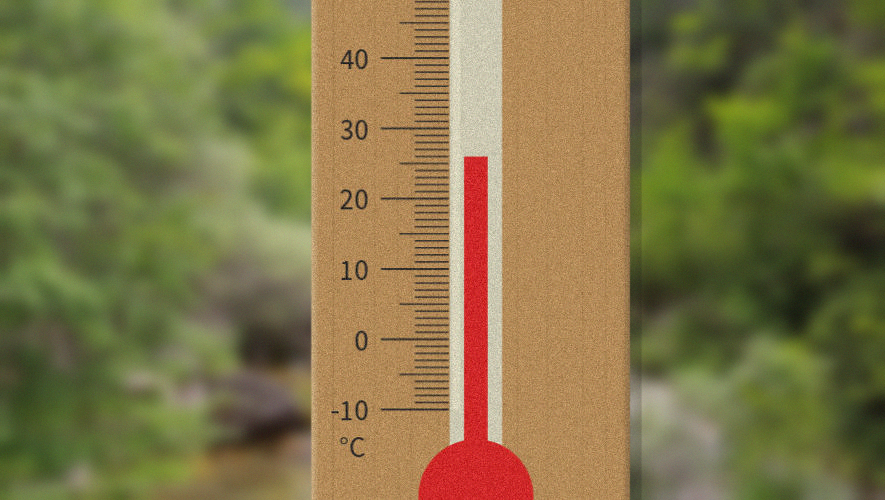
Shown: 26 °C
